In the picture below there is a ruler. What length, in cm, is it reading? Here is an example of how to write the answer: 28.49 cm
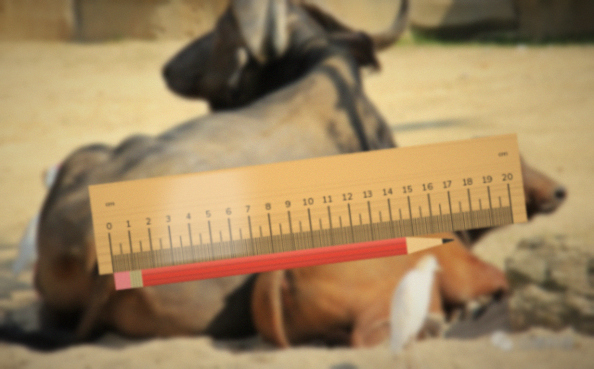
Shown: 17 cm
